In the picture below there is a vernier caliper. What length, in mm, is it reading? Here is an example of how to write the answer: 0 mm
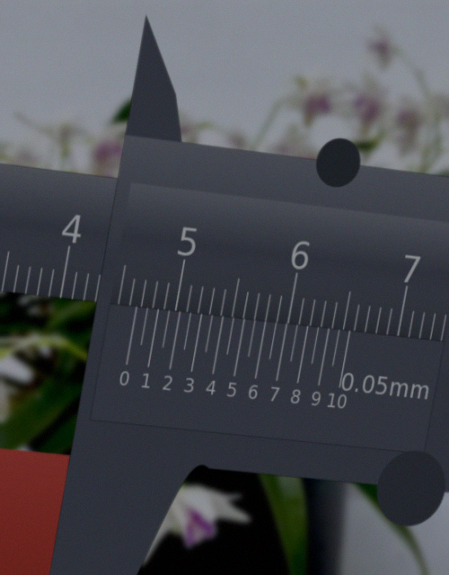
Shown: 46.6 mm
